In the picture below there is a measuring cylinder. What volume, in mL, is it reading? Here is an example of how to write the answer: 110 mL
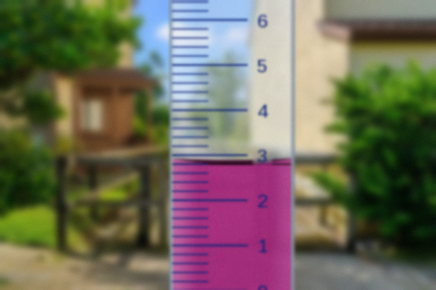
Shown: 2.8 mL
